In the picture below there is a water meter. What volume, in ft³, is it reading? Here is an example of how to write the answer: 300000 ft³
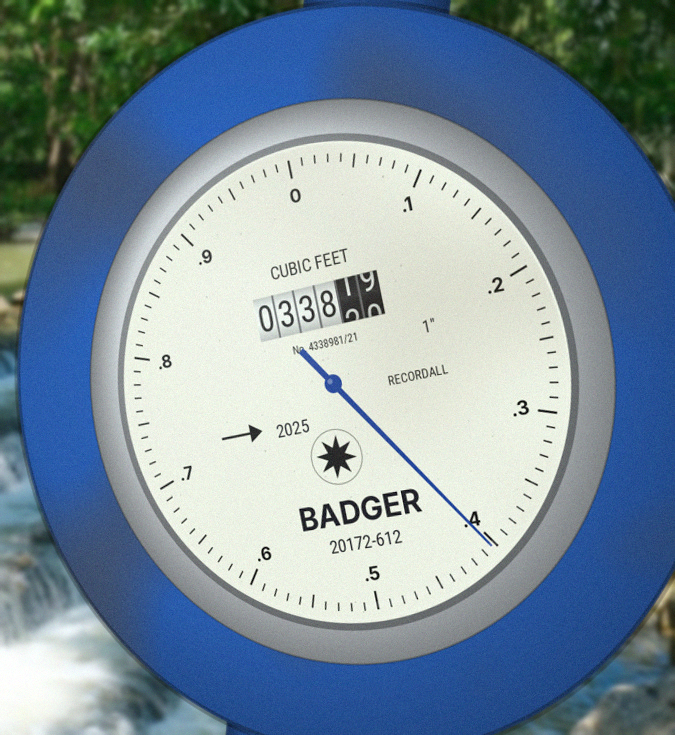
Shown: 33819.40 ft³
